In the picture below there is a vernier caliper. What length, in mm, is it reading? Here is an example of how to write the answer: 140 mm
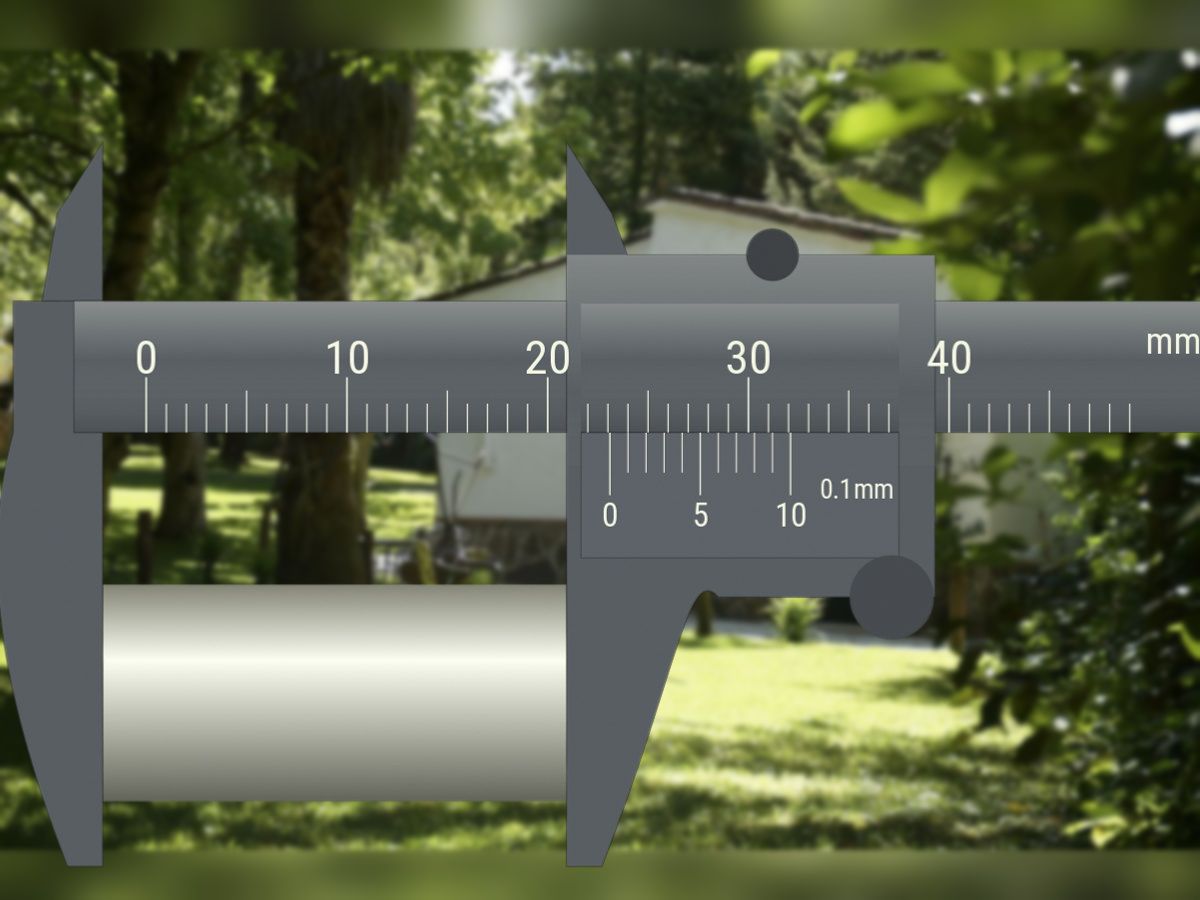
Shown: 23.1 mm
